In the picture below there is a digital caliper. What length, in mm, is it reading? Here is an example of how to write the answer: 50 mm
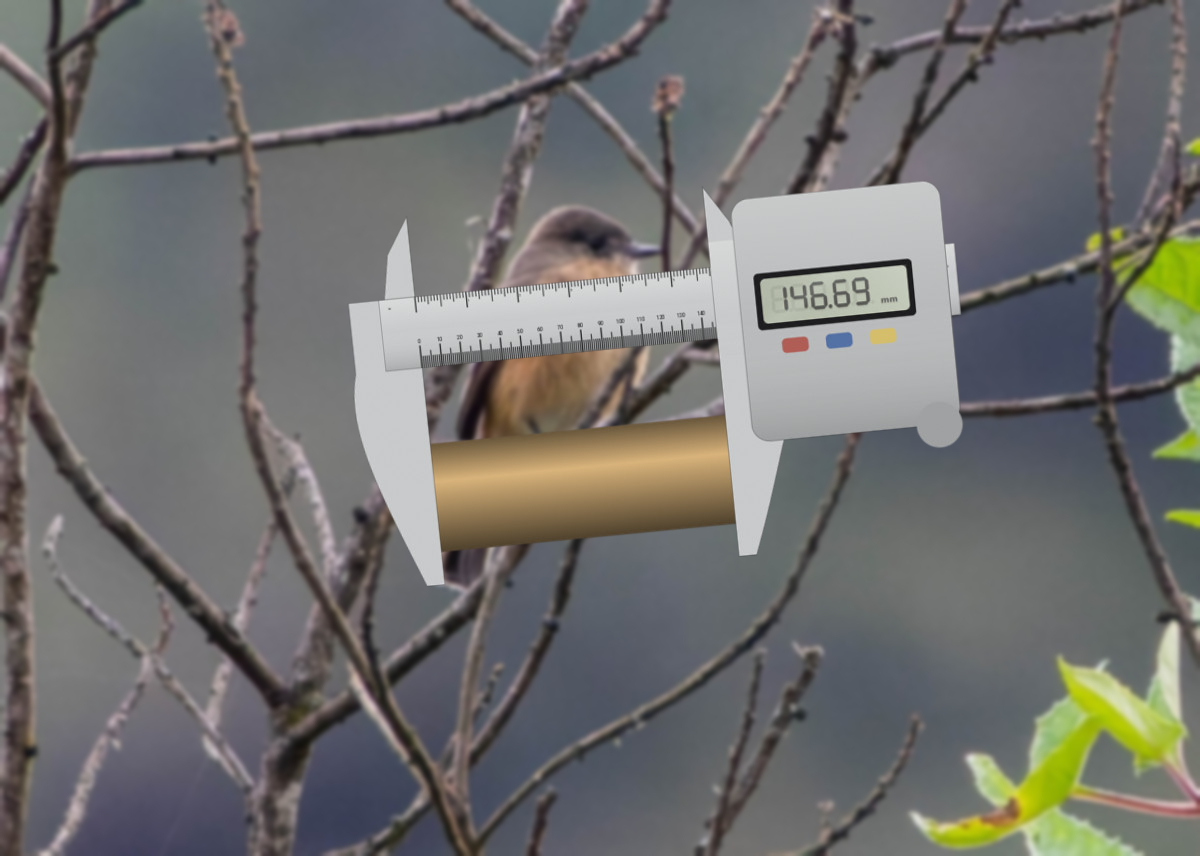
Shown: 146.69 mm
